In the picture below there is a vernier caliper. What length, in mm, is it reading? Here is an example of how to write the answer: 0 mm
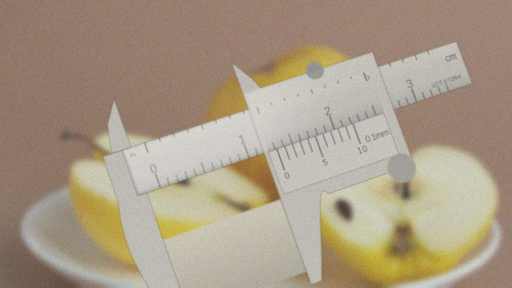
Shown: 13.2 mm
